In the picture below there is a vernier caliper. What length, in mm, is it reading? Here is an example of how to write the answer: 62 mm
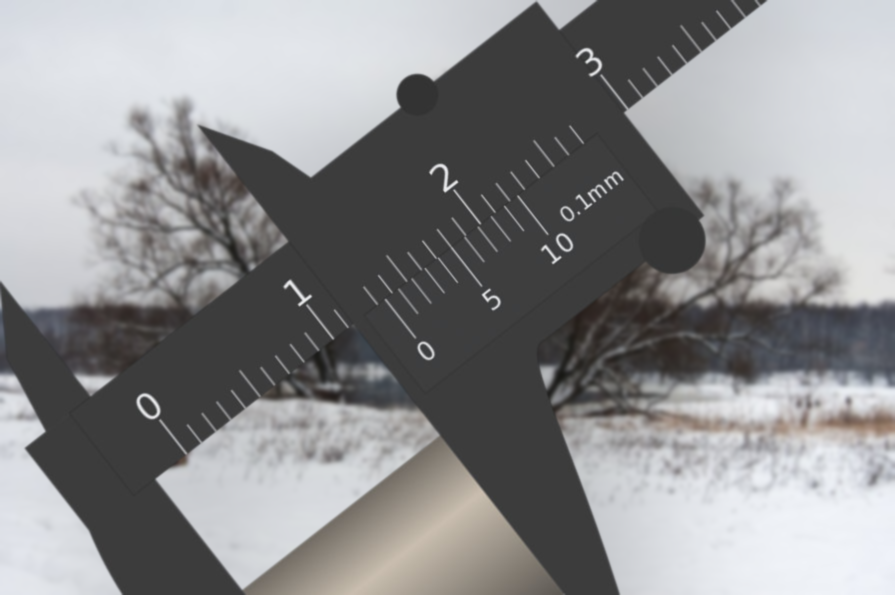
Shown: 13.5 mm
